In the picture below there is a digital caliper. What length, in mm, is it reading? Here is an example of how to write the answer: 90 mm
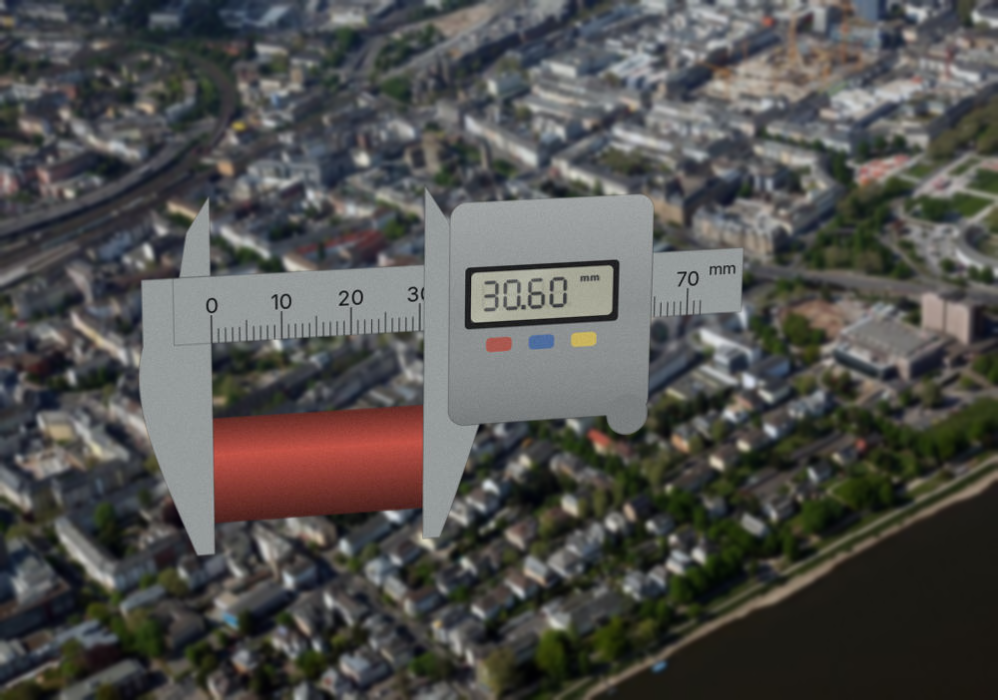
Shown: 30.60 mm
